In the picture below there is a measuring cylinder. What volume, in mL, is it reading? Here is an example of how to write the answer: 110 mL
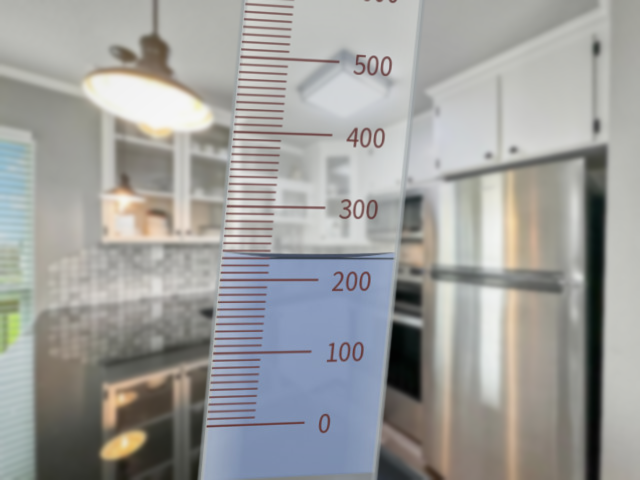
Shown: 230 mL
